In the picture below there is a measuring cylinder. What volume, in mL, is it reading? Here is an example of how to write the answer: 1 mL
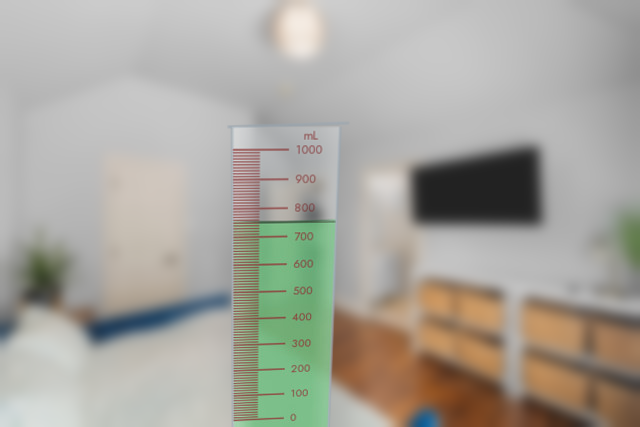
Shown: 750 mL
